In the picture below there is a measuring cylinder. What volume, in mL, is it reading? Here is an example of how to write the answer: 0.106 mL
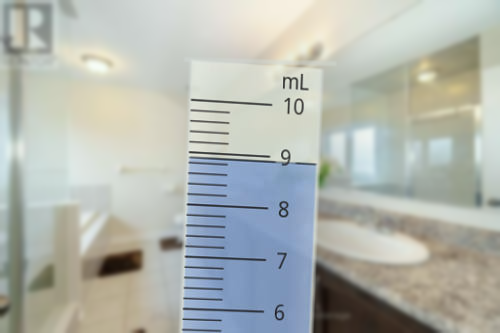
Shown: 8.9 mL
